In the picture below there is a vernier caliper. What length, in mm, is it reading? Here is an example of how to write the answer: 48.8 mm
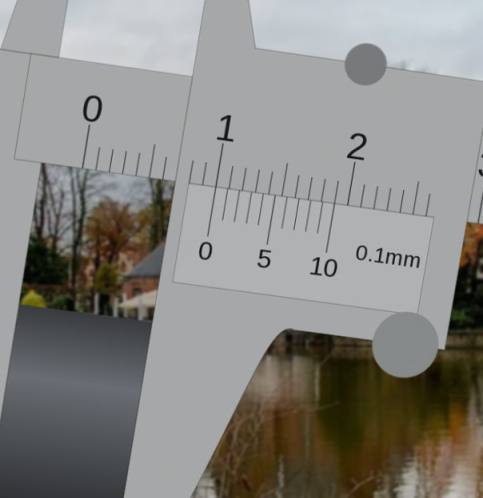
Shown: 10.0 mm
